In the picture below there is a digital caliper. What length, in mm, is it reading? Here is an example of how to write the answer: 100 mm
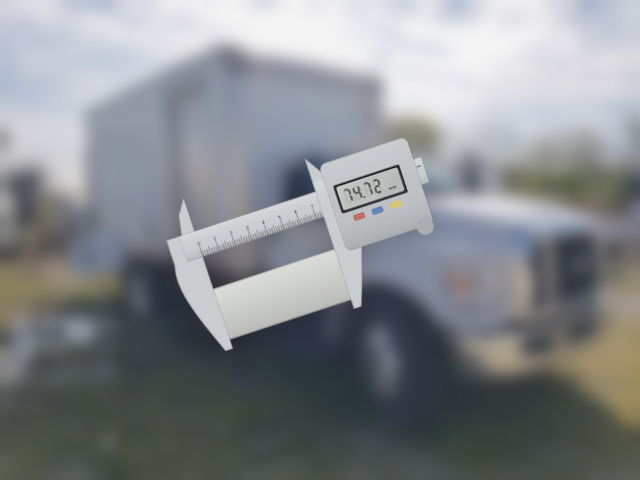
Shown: 74.72 mm
